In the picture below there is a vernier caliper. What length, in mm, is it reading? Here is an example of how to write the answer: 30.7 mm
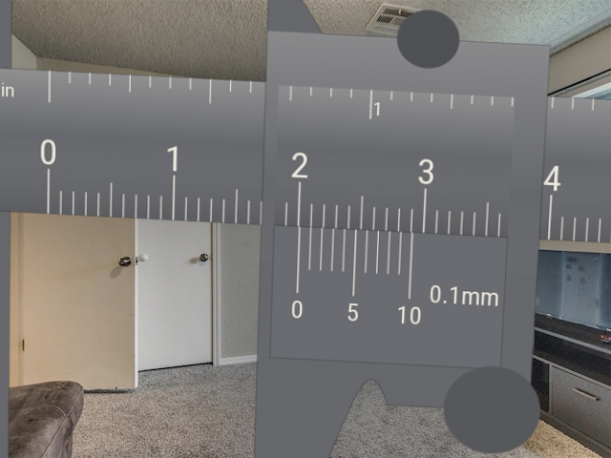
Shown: 20.1 mm
